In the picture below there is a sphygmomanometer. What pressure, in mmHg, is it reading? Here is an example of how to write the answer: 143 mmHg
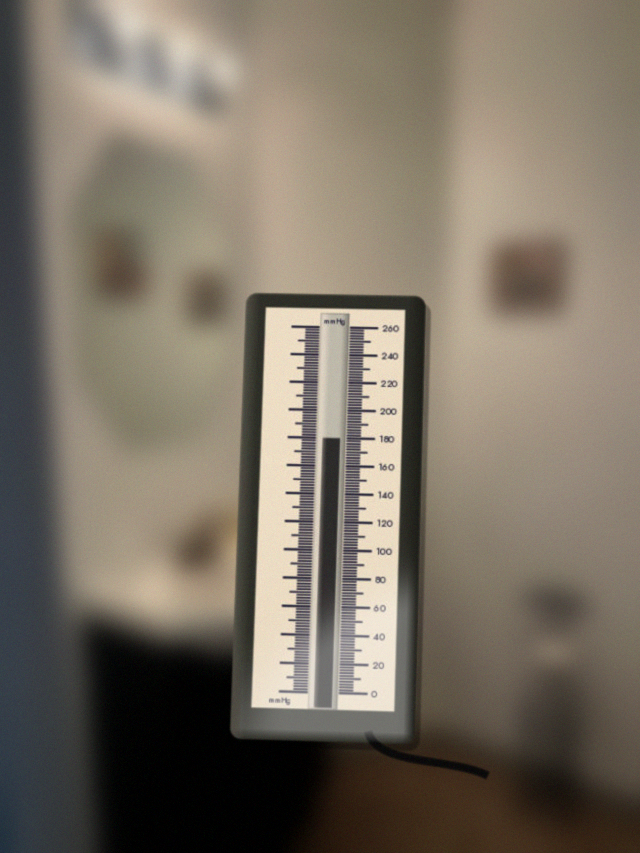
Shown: 180 mmHg
